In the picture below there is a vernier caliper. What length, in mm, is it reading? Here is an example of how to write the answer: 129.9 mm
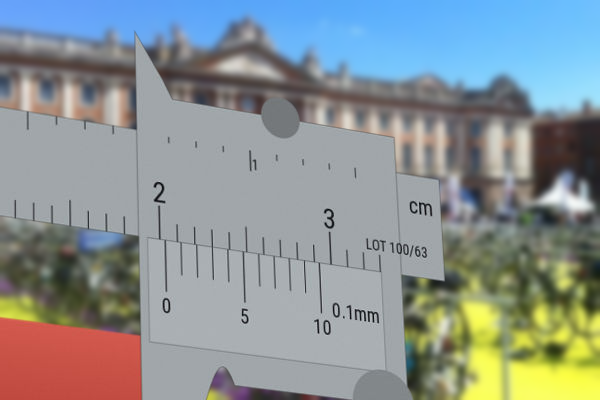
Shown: 20.3 mm
